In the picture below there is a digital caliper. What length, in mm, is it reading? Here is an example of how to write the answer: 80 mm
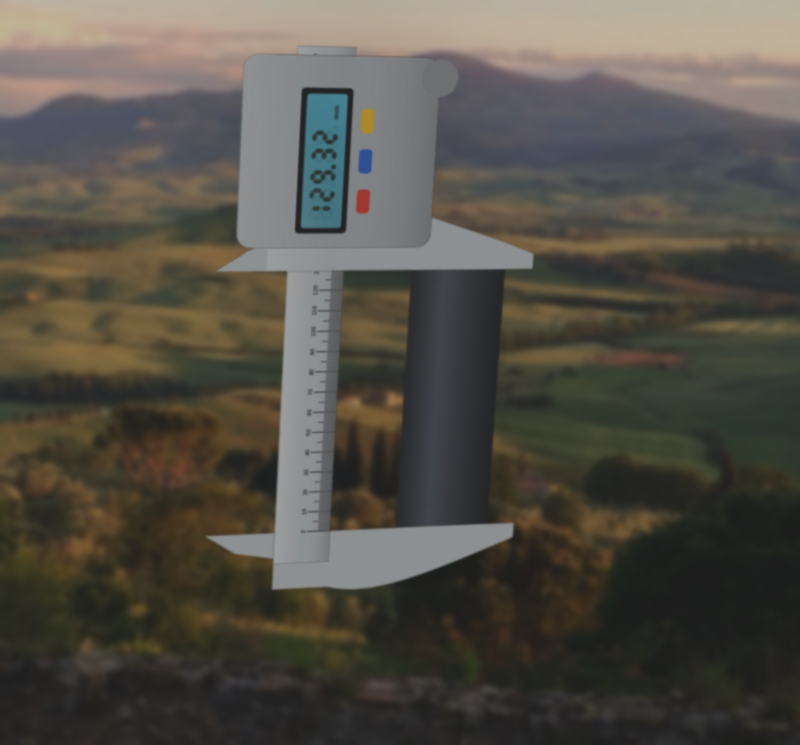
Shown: 129.32 mm
